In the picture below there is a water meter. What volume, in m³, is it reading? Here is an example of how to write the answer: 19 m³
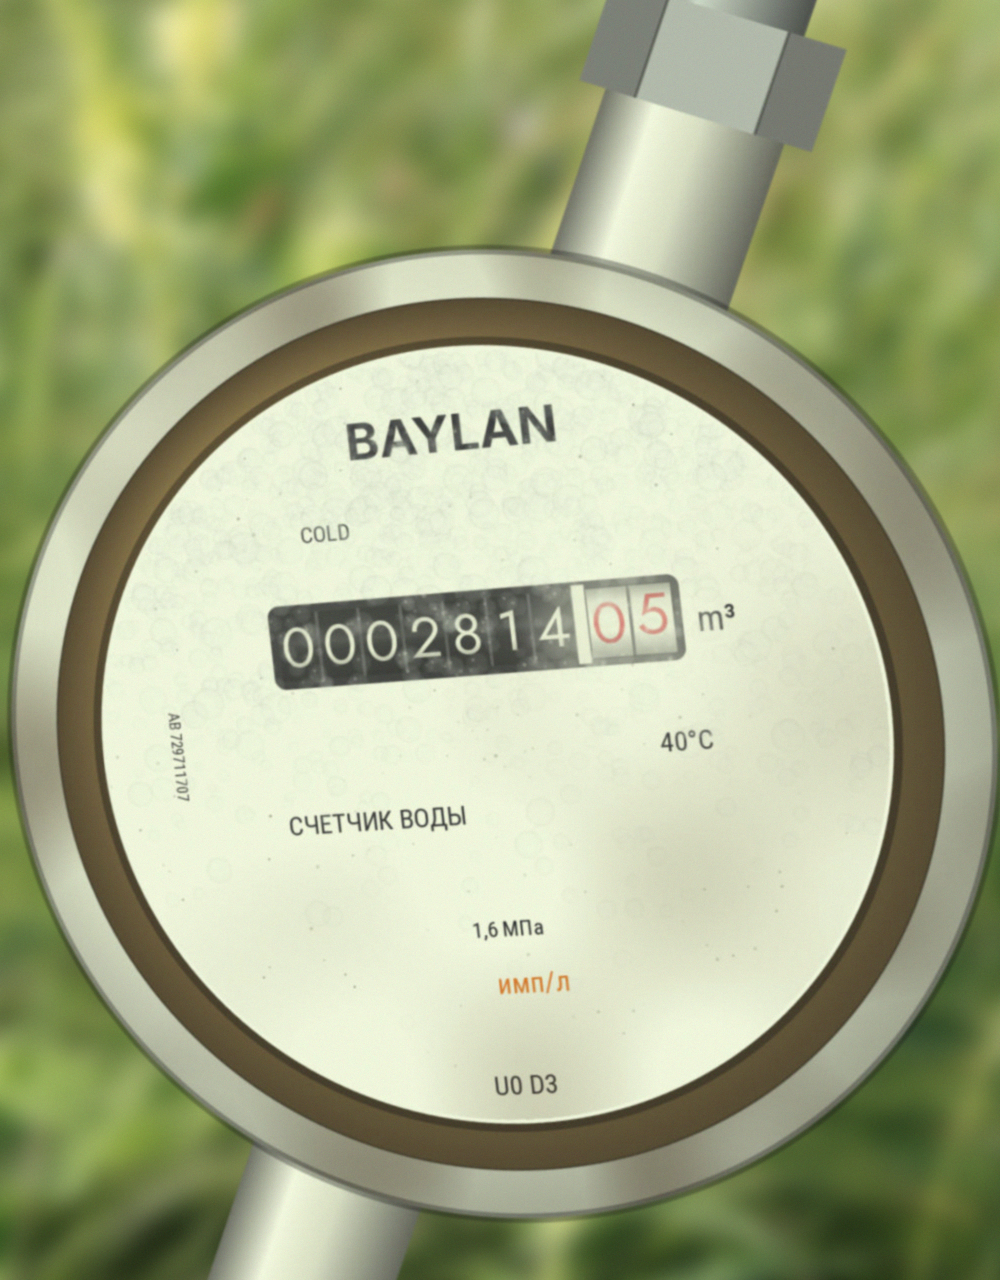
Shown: 2814.05 m³
